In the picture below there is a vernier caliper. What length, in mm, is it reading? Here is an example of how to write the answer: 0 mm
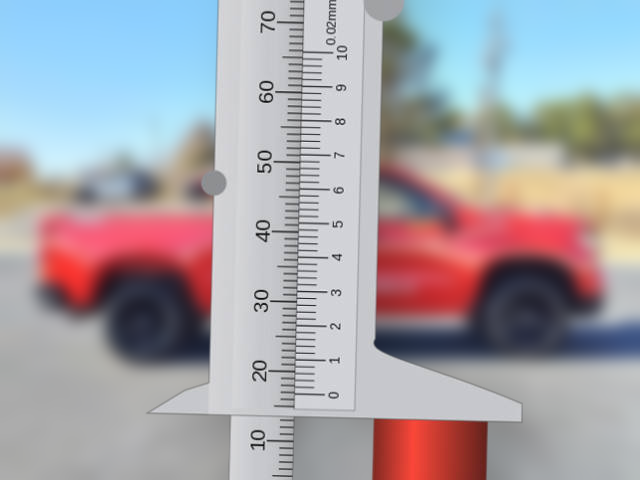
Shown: 16.8 mm
